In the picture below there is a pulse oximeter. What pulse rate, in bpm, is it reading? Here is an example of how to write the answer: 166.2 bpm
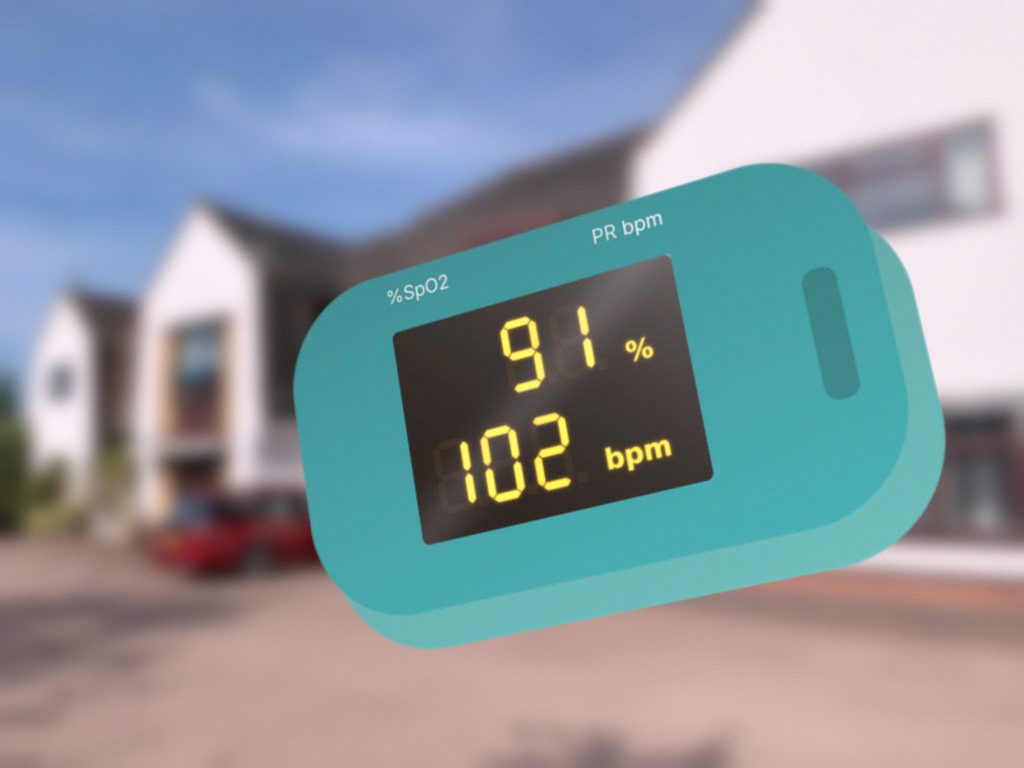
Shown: 102 bpm
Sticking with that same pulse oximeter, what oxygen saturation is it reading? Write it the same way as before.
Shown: 91 %
